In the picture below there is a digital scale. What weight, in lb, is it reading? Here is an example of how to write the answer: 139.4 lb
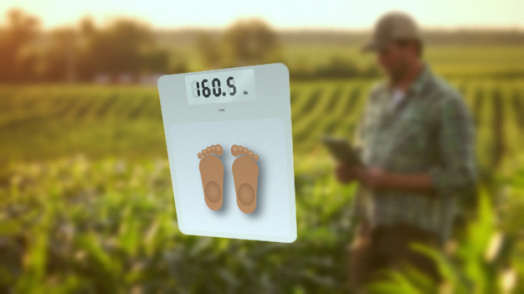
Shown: 160.5 lb
